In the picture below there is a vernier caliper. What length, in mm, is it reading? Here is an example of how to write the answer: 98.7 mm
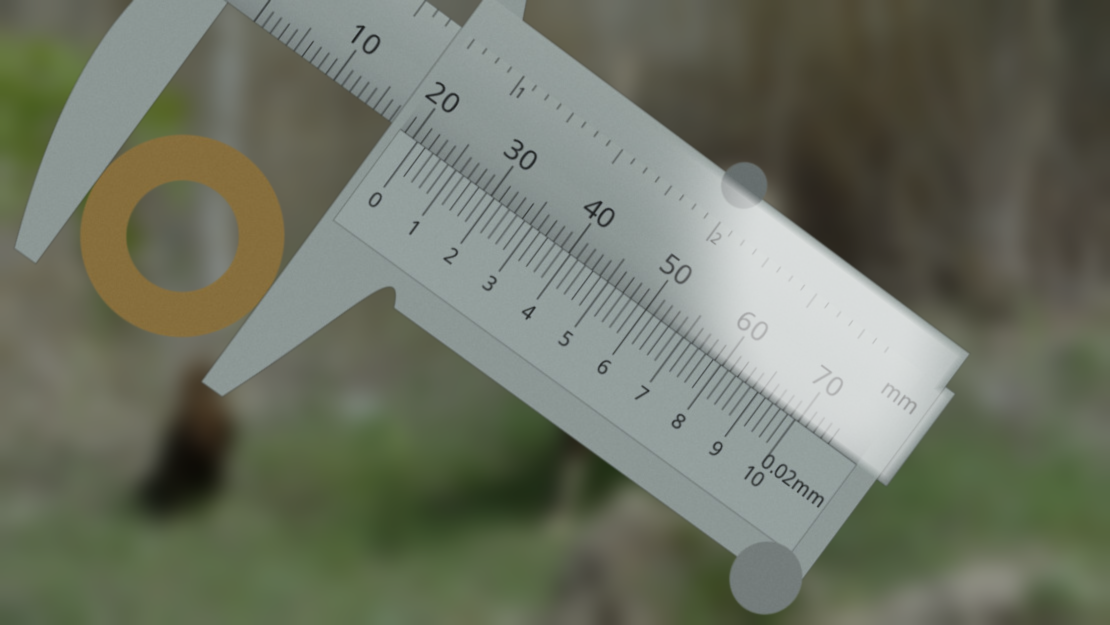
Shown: 20.6 mm
